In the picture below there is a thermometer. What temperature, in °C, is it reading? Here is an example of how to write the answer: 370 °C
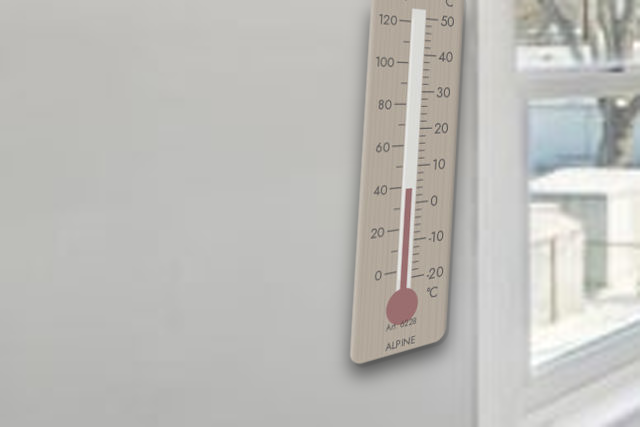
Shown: 4 °C
